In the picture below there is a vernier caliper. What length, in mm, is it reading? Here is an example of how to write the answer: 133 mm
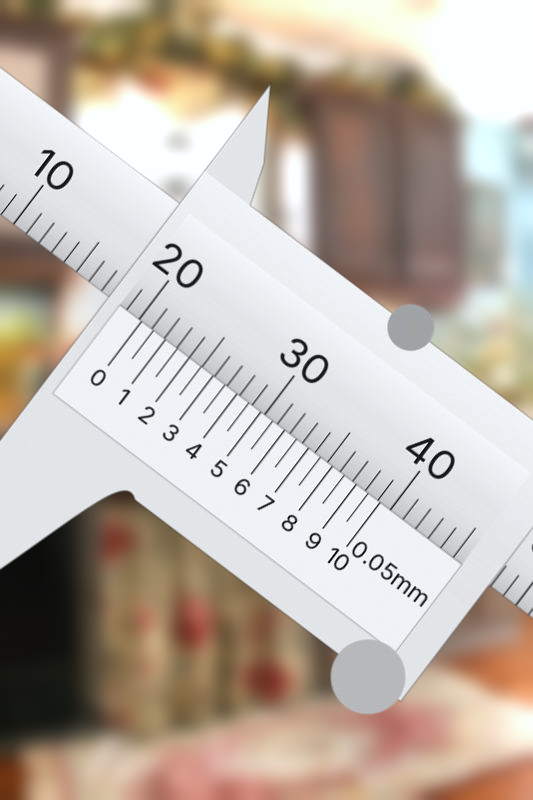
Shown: 20.2 mm
